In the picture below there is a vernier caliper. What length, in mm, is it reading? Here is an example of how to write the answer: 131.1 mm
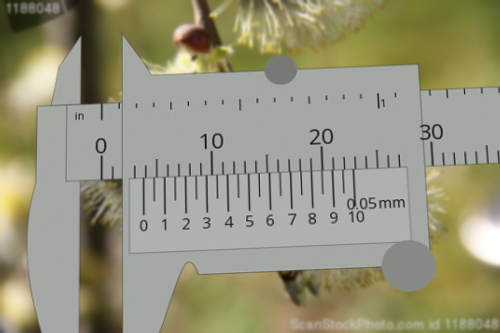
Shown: 3.8 mm
